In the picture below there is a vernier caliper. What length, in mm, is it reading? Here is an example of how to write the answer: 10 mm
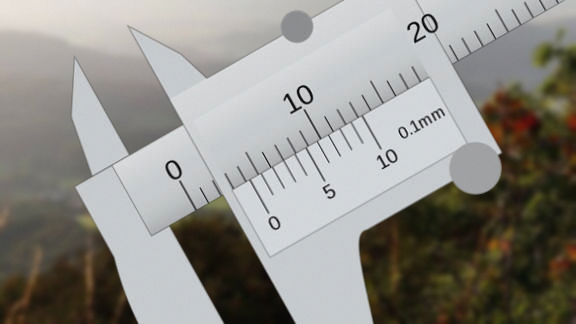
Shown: 4.3 mm
